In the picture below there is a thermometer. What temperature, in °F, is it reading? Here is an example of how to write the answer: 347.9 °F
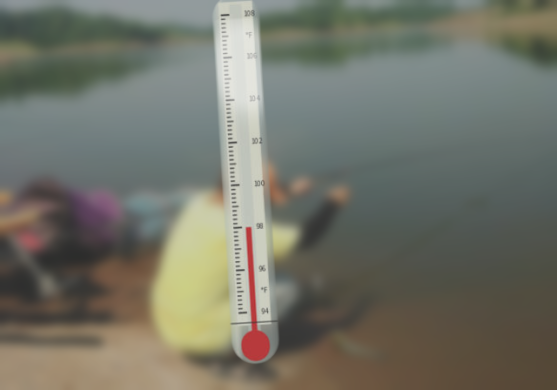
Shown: 98 °F
